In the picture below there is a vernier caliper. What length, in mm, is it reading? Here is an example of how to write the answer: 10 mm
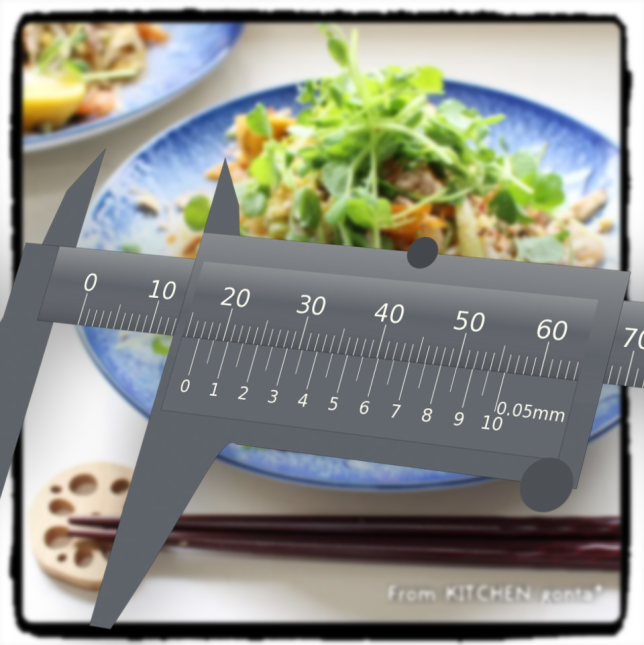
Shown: 16.8 mm
